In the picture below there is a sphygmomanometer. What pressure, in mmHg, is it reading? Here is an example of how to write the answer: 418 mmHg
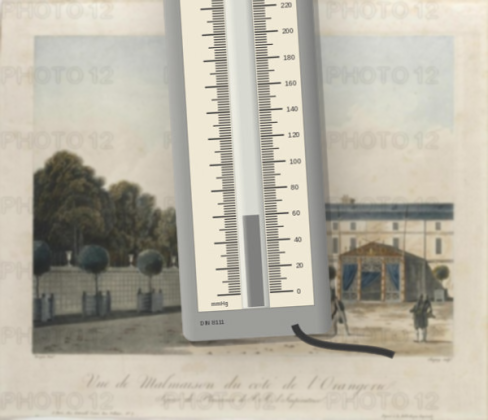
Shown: 60 mmHg
